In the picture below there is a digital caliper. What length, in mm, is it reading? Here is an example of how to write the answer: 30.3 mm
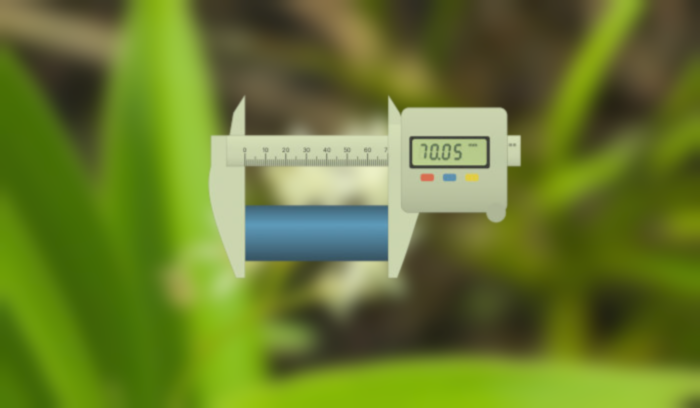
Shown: 70.05 mm
